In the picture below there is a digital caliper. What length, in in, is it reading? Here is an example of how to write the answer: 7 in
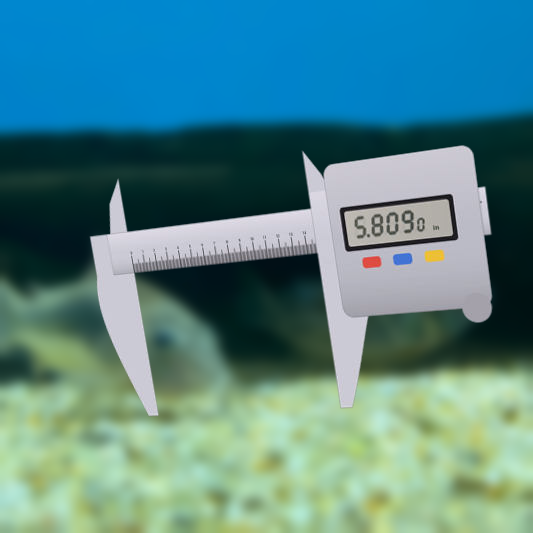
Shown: 5.8090 in
